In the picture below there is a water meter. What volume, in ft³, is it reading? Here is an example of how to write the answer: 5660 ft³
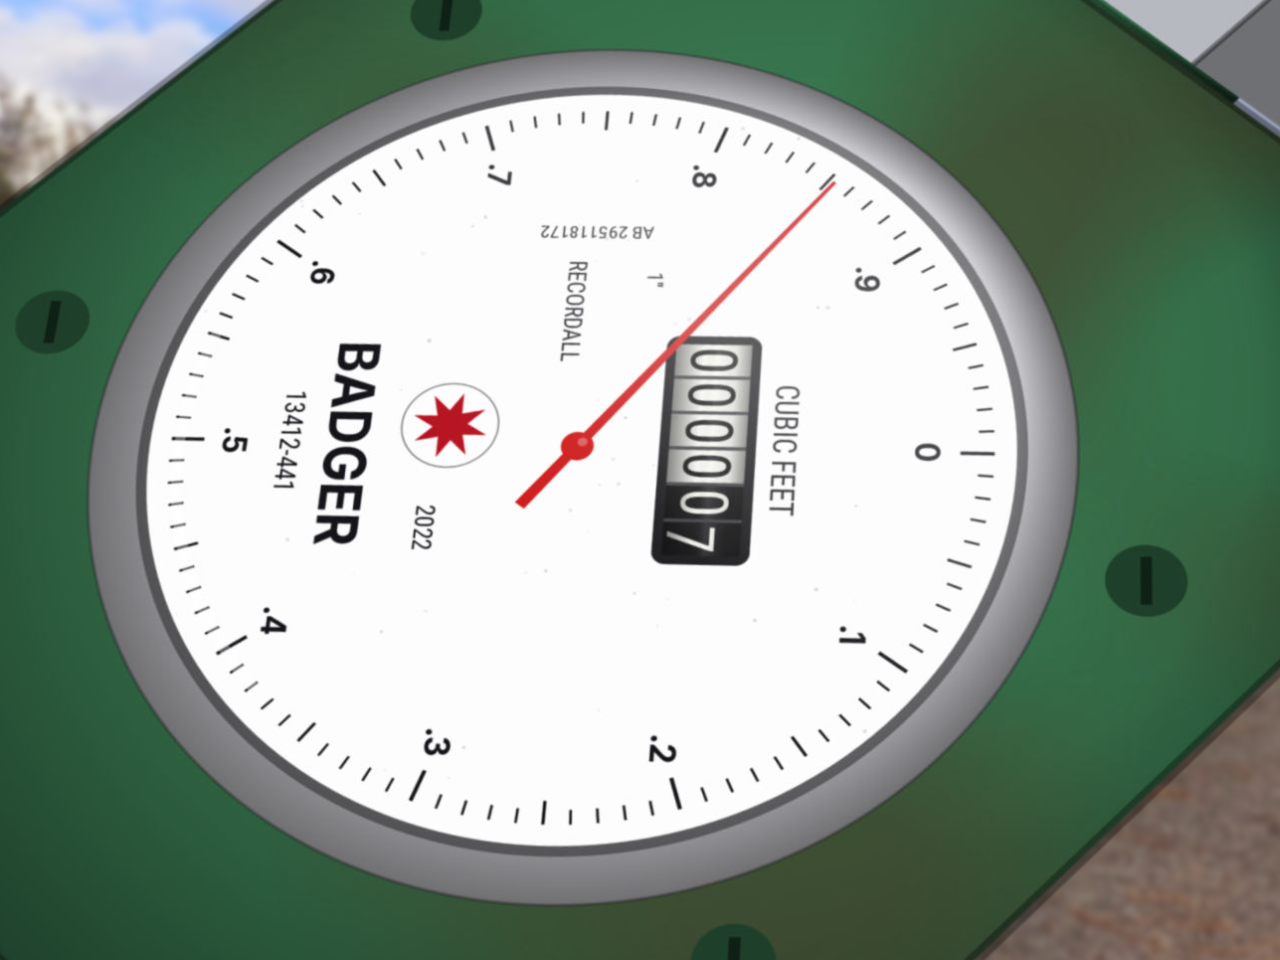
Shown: 6.85 ft³
